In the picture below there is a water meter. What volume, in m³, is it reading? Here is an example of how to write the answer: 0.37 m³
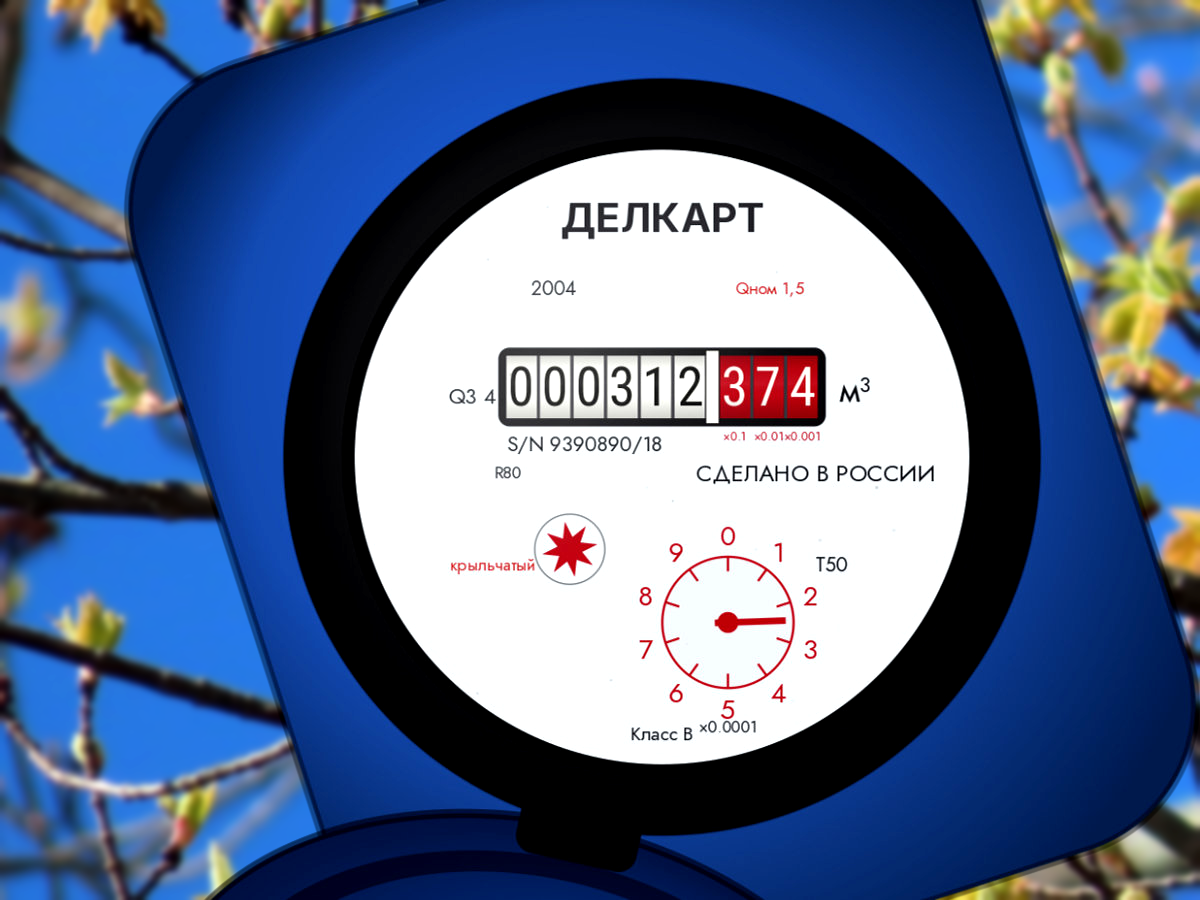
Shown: 312.3742 m³
